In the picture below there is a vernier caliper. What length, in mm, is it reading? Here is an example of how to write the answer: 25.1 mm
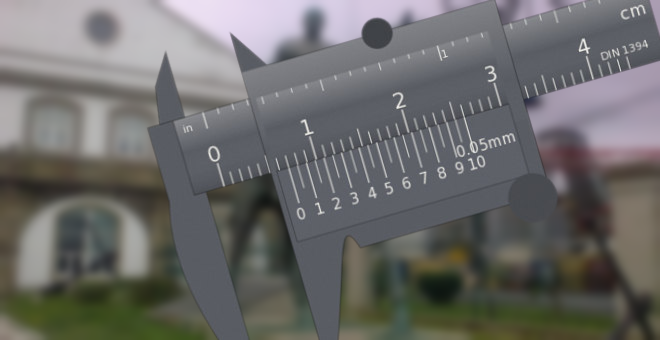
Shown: 7.0 mm
